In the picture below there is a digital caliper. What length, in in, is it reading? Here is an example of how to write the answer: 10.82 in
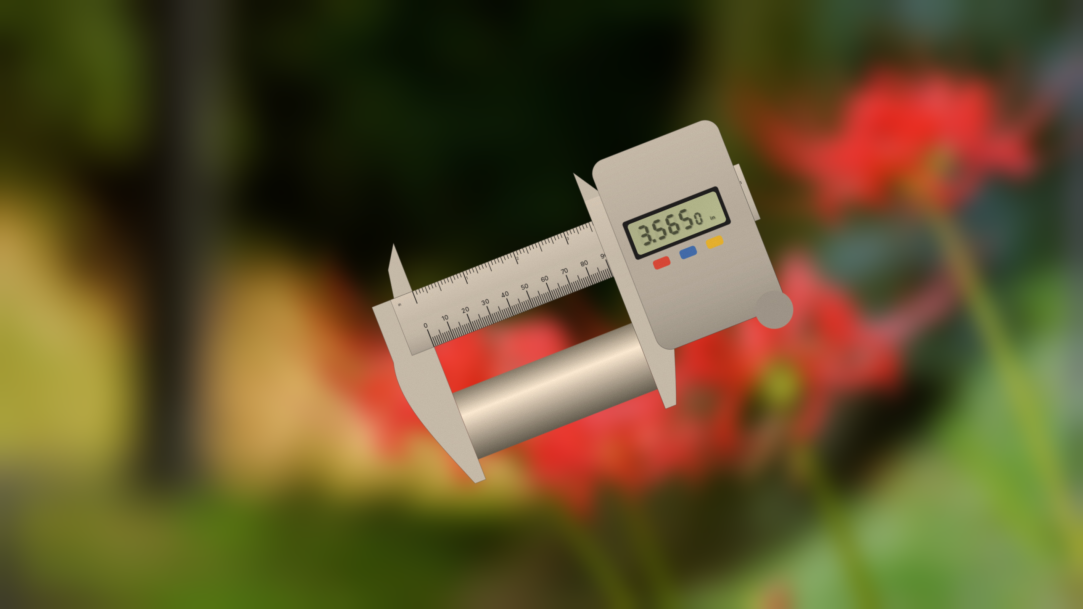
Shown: 3.5650 in
